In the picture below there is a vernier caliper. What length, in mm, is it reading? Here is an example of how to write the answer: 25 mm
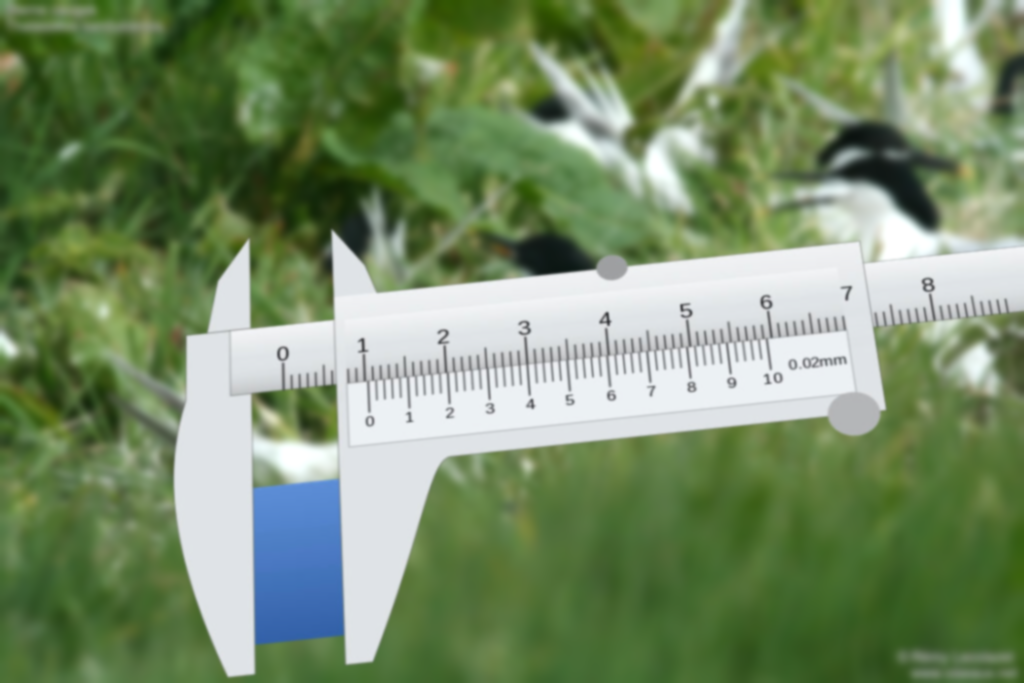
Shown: 10.4 mm
